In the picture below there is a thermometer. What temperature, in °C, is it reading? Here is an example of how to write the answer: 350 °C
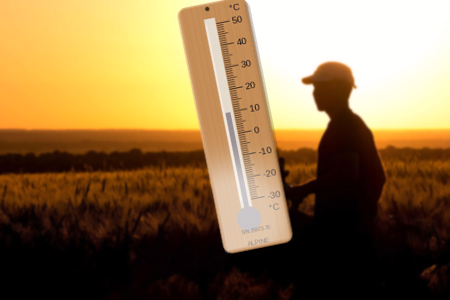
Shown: 10 °C
